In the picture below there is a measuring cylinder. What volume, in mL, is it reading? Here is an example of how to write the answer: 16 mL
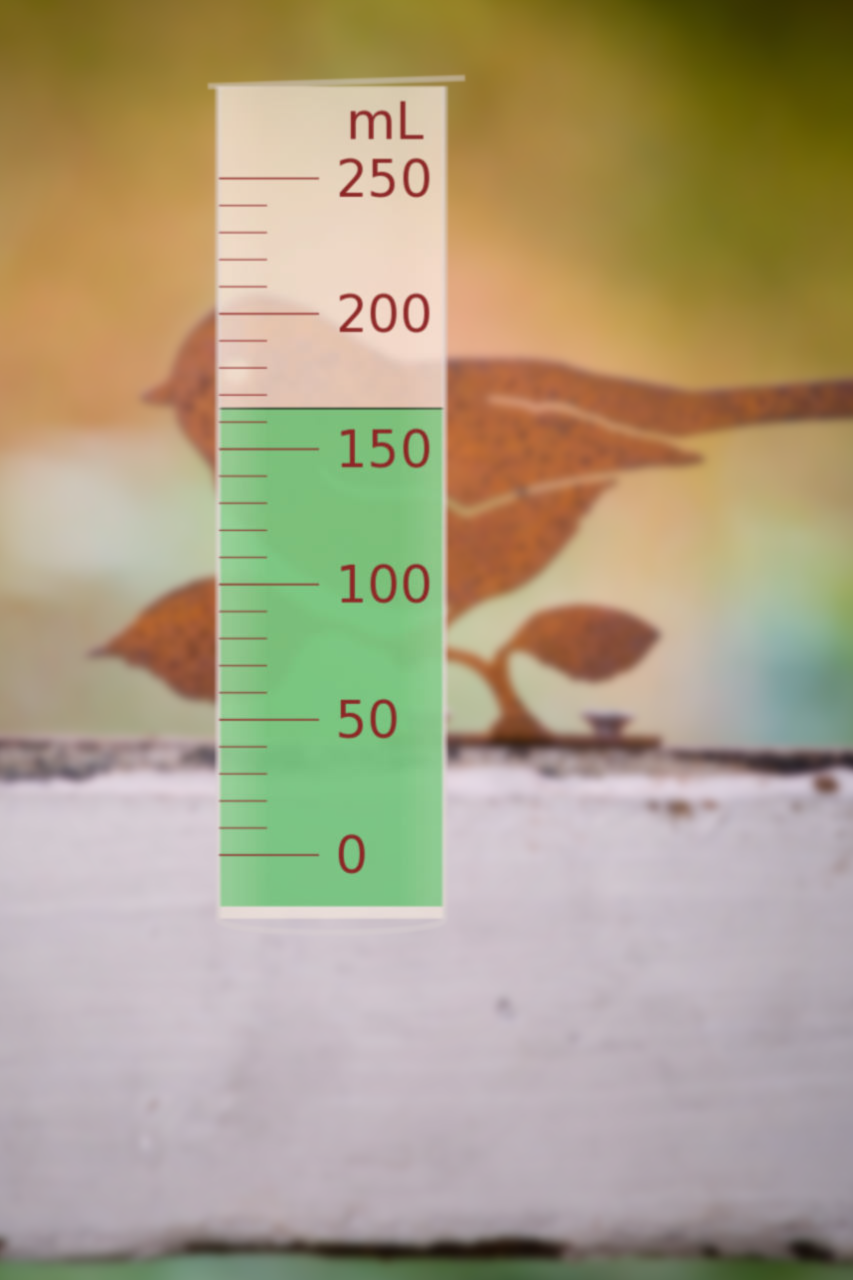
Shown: 165 mL
